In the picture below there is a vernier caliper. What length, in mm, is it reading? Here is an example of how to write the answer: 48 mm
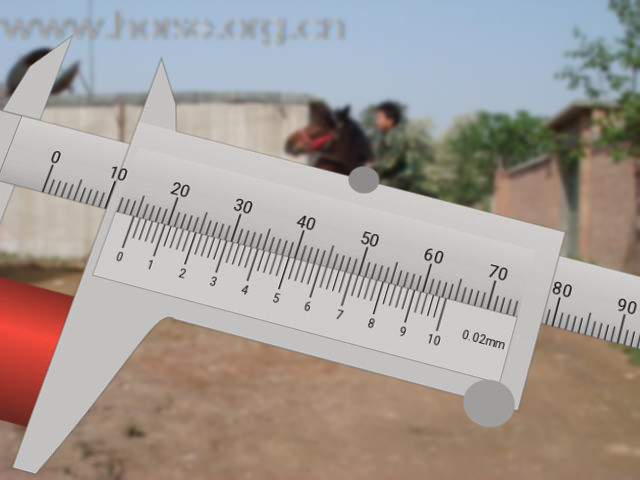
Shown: 14.6 mm
